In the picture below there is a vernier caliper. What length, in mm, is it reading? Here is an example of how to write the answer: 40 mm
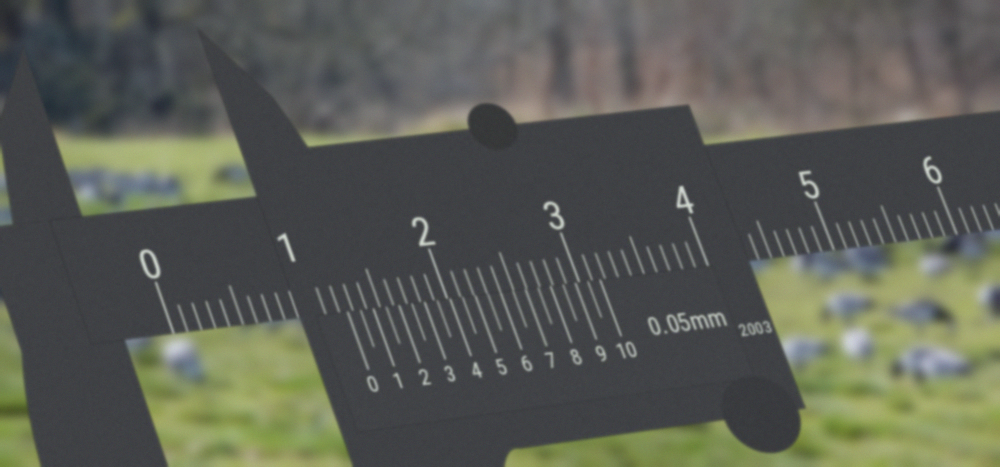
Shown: 12.6 mm
